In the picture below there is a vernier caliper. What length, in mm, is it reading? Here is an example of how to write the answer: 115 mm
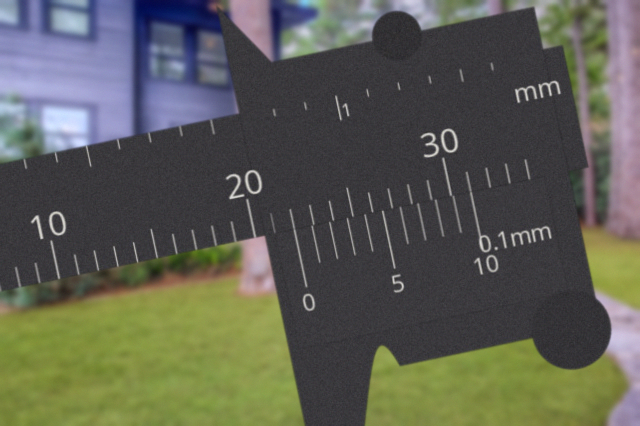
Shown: 22.0 mm
